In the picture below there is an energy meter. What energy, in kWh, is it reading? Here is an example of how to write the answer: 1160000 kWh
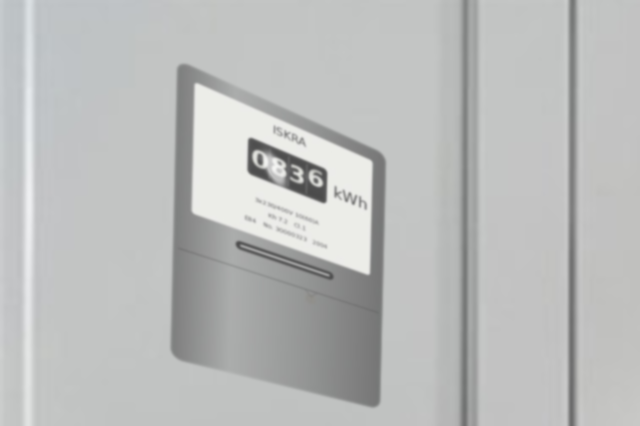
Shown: 836 kWh
